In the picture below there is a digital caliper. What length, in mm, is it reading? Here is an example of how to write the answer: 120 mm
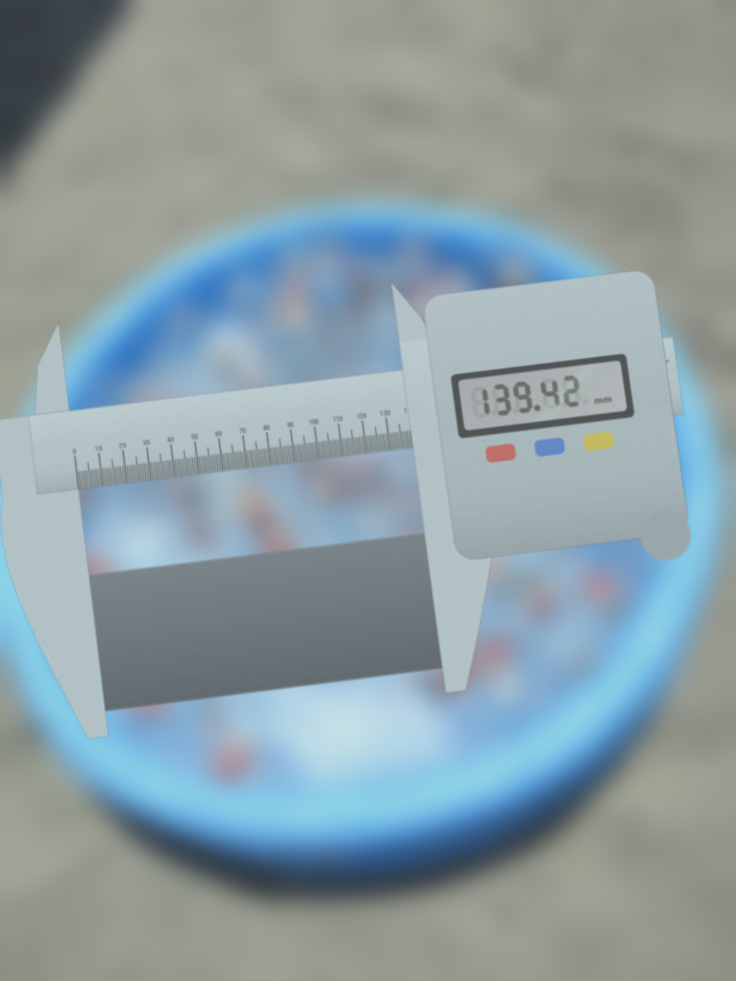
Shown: 139.42 mm
